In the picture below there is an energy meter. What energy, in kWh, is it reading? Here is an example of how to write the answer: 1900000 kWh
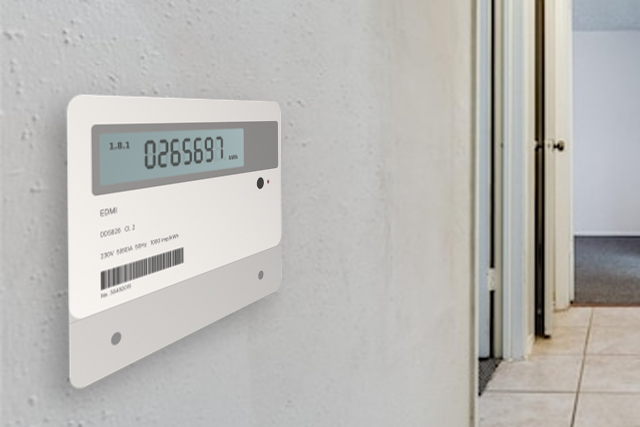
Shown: 265697 kWh
